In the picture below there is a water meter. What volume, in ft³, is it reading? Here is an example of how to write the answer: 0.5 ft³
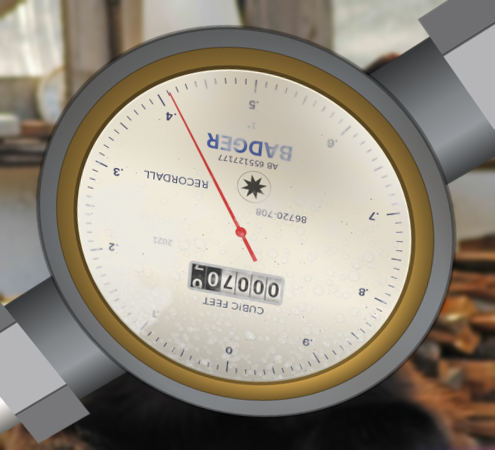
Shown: 706.41 ft³
